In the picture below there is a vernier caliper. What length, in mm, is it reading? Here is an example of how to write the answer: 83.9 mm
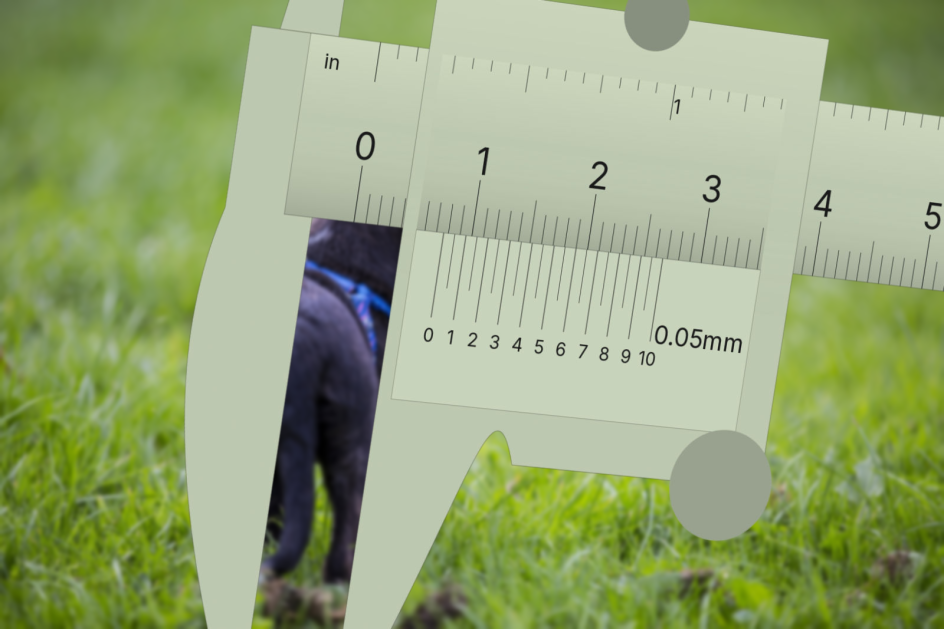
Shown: 7.6 mm
